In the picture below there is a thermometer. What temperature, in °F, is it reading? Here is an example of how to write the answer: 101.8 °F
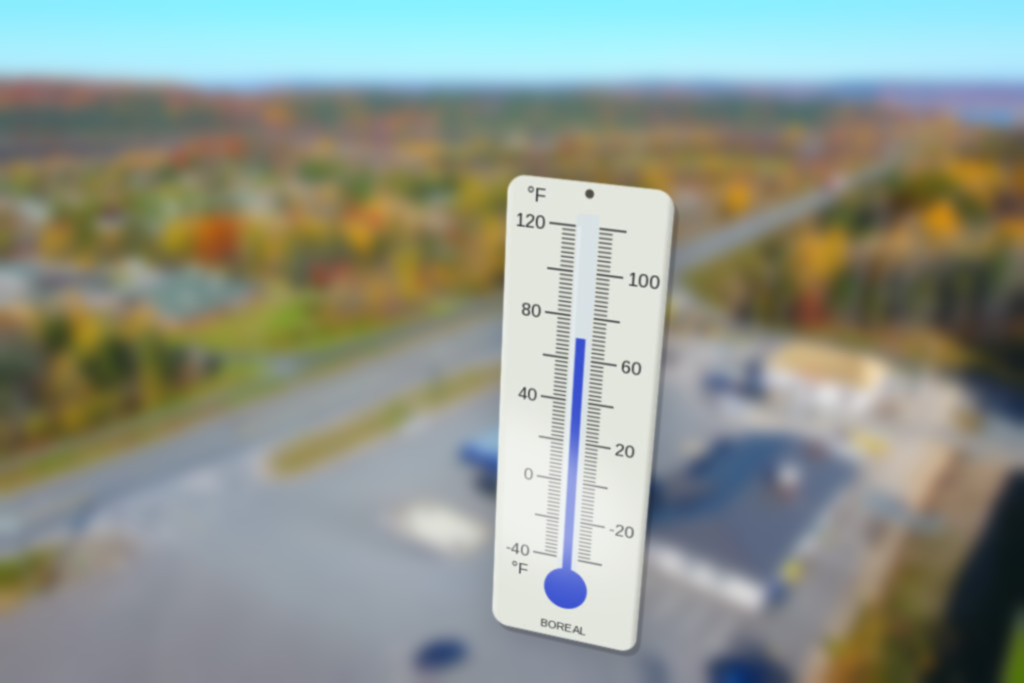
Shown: 70 °F
